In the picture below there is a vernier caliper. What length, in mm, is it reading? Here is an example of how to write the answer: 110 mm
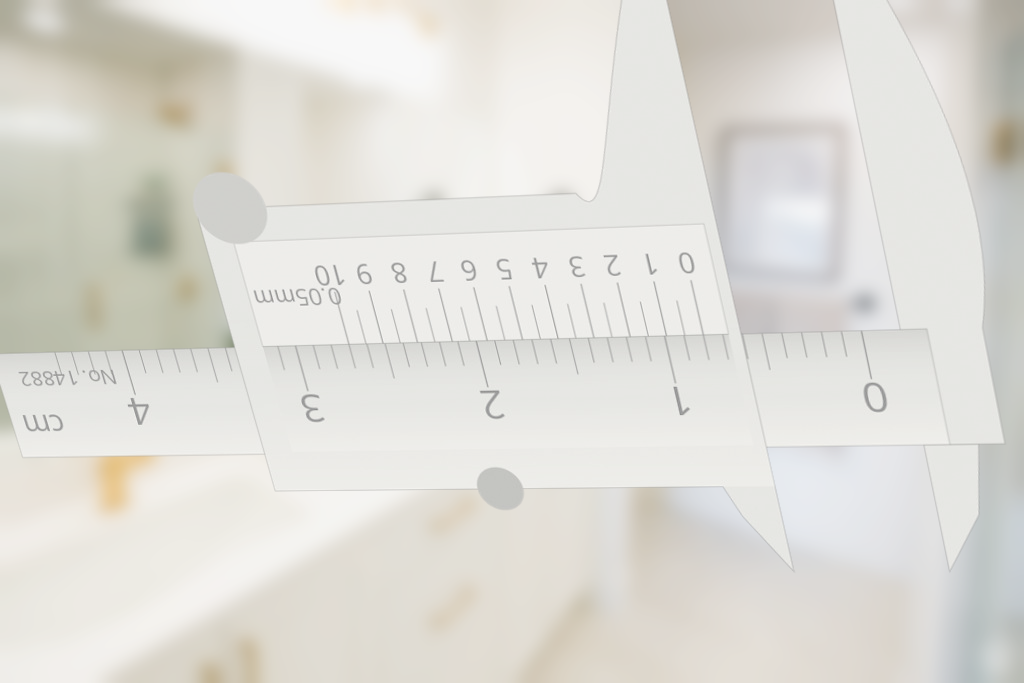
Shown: 8.0 mm
